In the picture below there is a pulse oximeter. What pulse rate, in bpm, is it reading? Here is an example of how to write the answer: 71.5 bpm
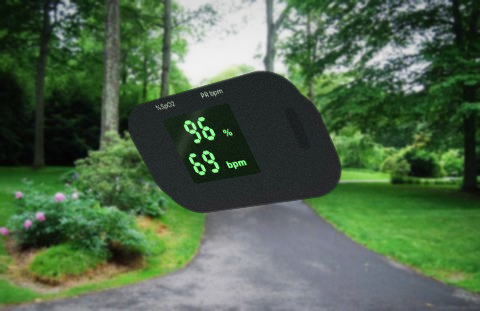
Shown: 69 bpm
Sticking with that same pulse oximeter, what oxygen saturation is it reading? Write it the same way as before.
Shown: 96 %
